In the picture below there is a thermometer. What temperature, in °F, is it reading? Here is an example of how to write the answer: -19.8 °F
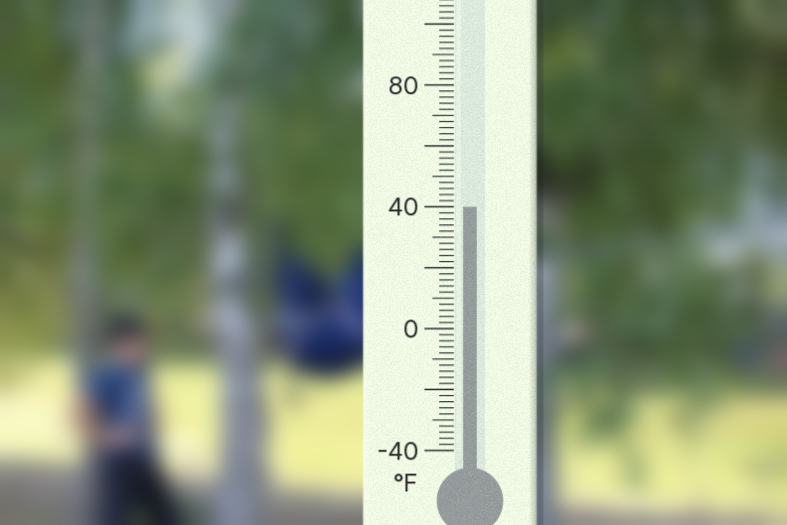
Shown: 40 °F
